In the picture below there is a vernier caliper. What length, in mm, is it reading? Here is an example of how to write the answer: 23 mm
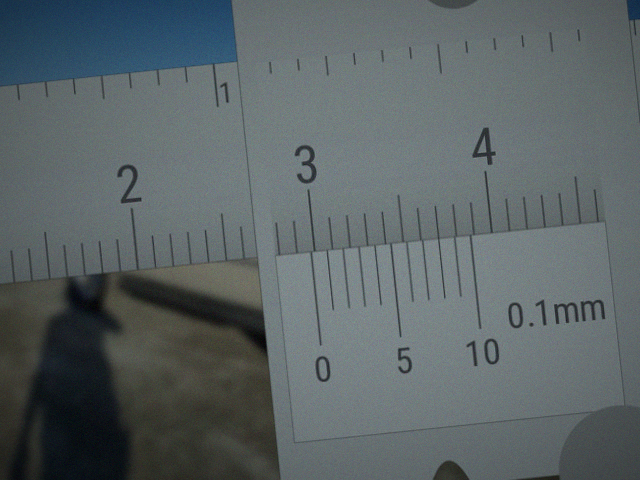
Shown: 29.8 mm
